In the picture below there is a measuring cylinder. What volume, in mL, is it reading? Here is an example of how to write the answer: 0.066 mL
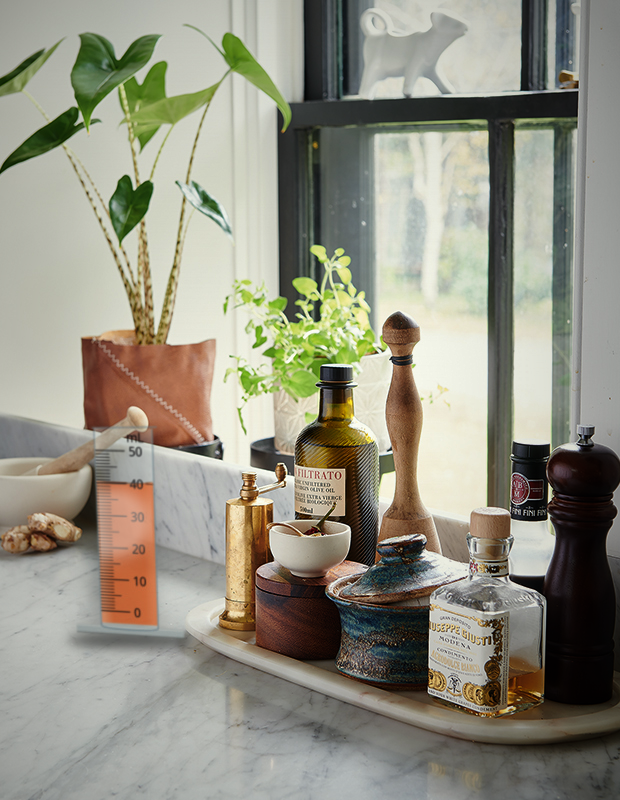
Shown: 40 mL
